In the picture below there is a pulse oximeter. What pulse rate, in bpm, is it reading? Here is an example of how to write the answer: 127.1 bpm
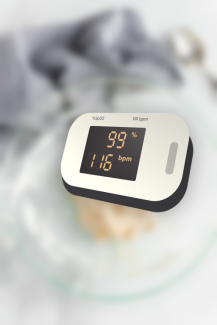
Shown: 116 bpm
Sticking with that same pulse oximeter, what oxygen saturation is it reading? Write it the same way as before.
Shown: 99 %
